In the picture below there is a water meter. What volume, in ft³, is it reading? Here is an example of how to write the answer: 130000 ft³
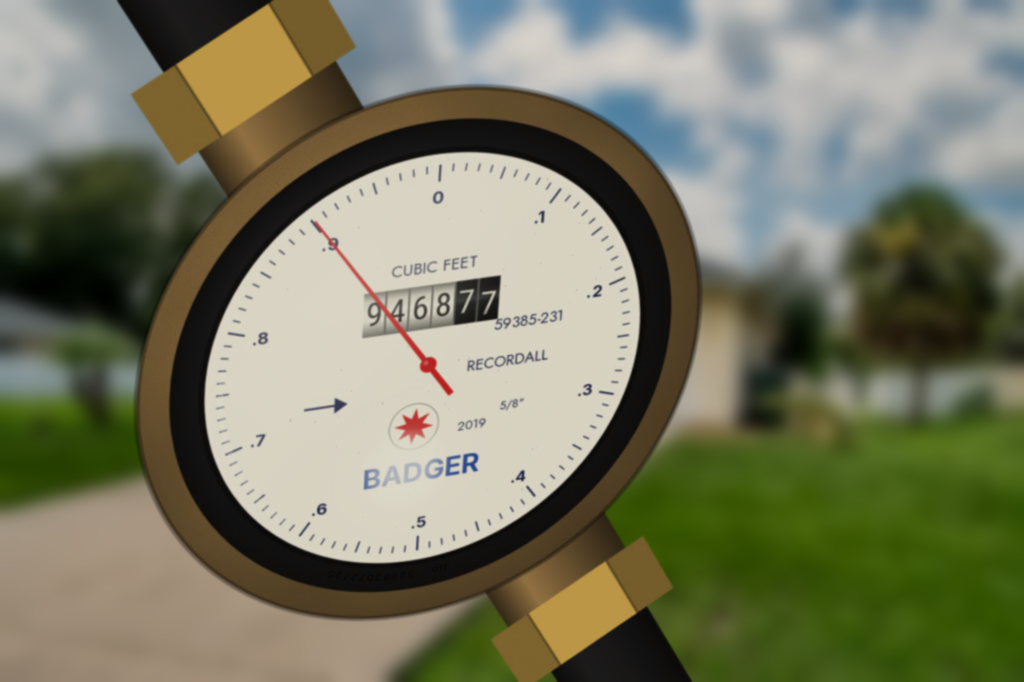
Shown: 946876.90 ft³
